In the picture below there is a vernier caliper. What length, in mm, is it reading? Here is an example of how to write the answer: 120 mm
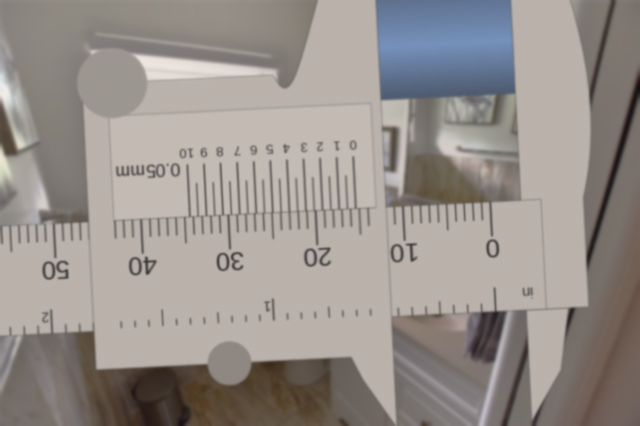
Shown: 15.4 mm
